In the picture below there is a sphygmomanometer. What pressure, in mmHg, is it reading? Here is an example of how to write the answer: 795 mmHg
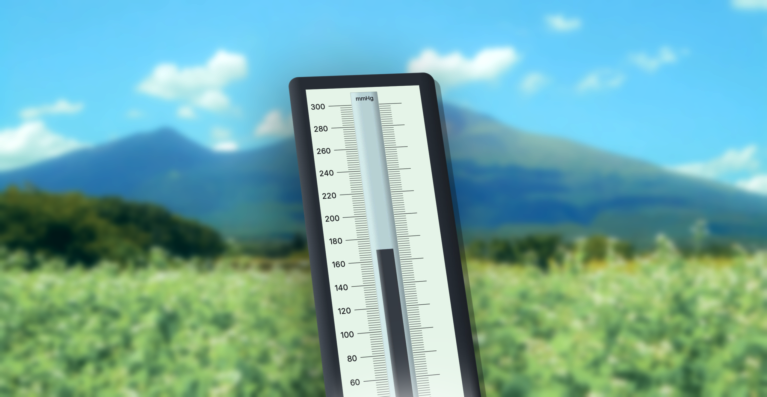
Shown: 170 mmHg
